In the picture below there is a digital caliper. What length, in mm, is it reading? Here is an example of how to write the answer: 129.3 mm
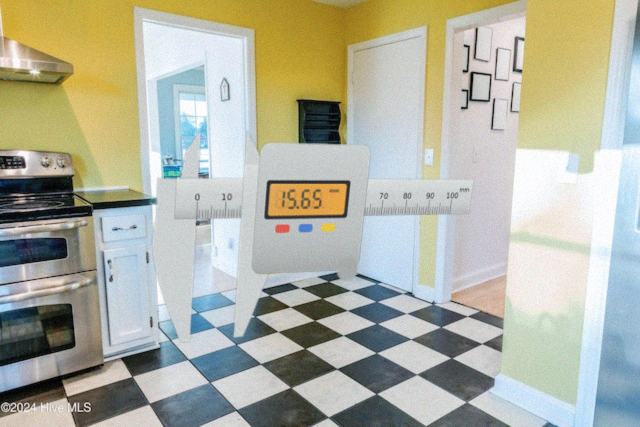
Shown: 15.65 mm
